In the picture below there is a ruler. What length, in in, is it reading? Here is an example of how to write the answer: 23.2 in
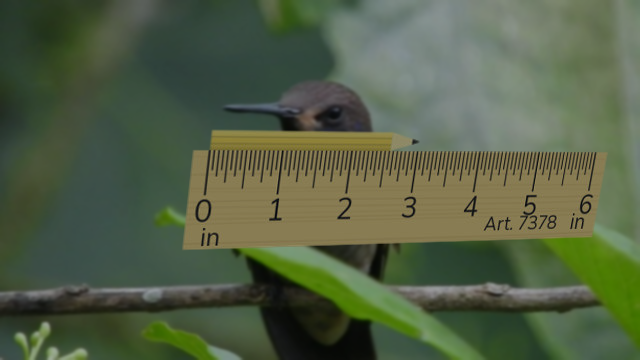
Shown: 3 in
